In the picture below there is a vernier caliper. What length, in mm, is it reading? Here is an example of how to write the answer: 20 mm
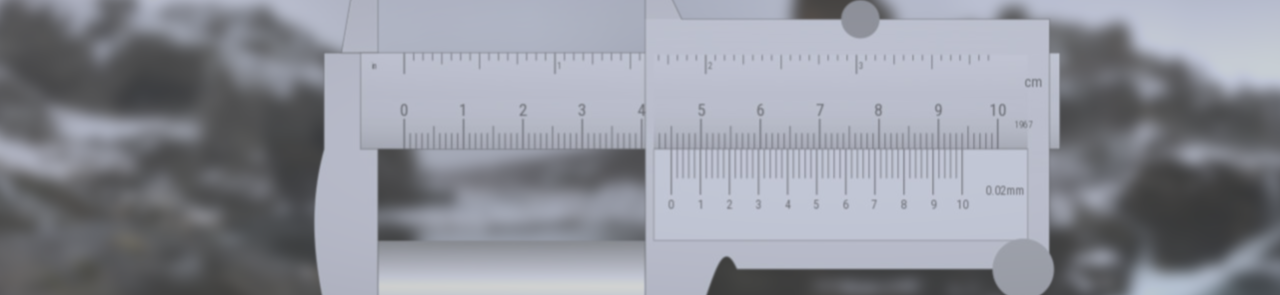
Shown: 45.0 mm
